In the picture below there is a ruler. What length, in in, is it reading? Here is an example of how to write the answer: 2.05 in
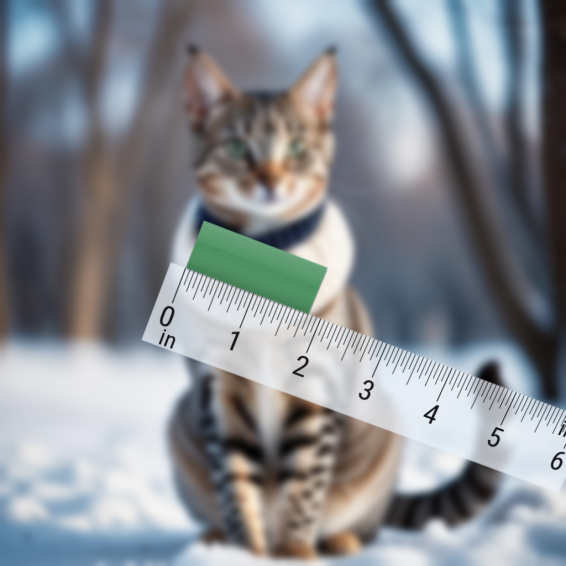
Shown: 1.8125 in
